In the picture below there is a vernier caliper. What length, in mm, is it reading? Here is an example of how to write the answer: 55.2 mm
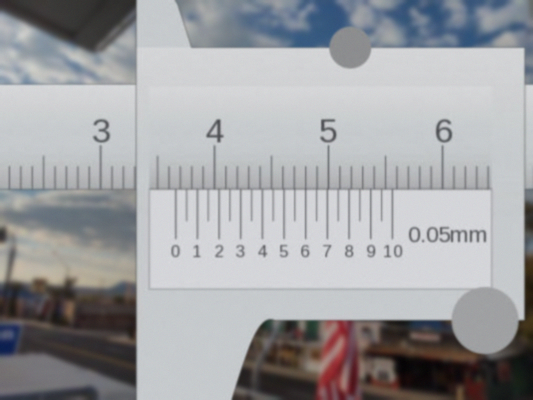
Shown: 36.6 mm
